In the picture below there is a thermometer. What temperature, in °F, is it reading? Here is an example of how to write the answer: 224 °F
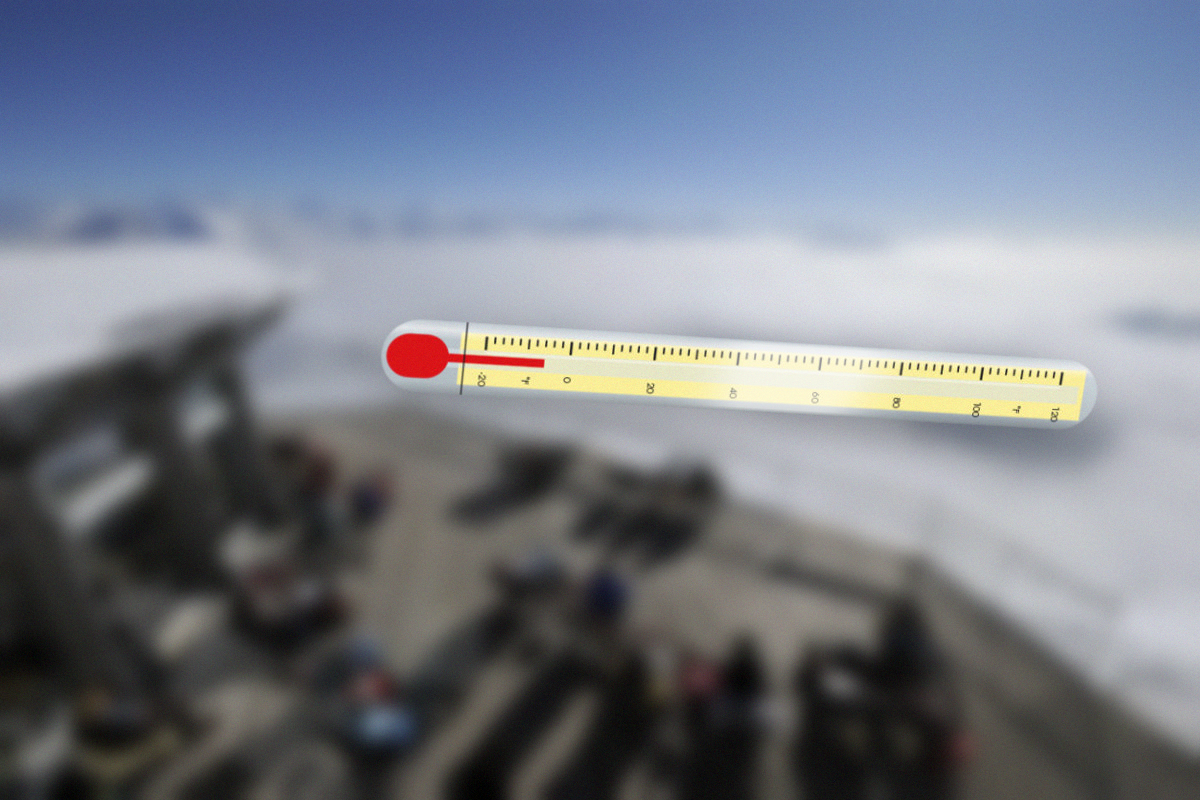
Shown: -6 °F
